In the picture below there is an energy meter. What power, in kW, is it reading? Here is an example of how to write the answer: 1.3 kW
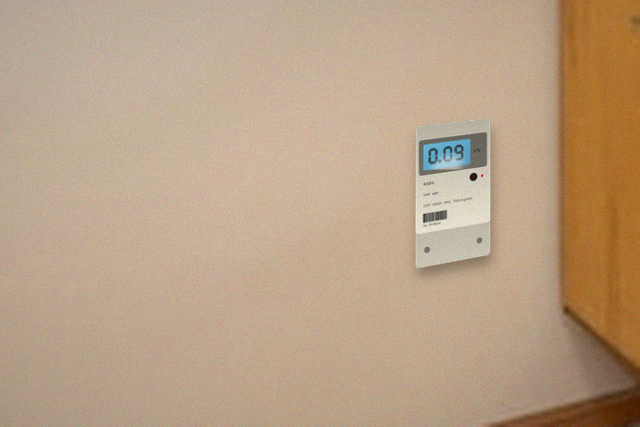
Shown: 0.09 kW
